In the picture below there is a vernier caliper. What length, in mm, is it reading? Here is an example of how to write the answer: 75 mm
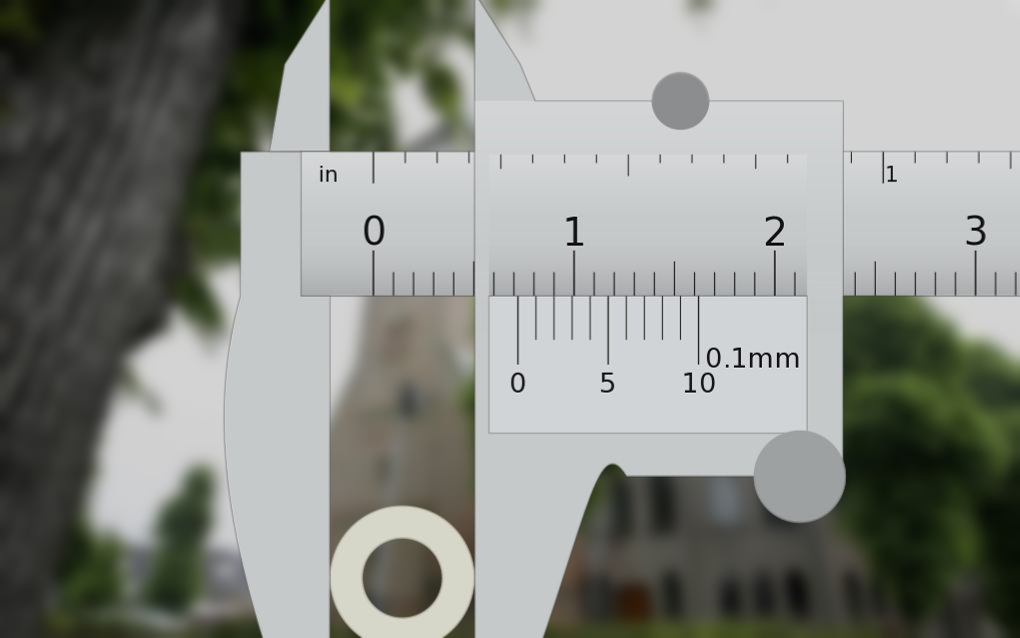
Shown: 7.2 mm
